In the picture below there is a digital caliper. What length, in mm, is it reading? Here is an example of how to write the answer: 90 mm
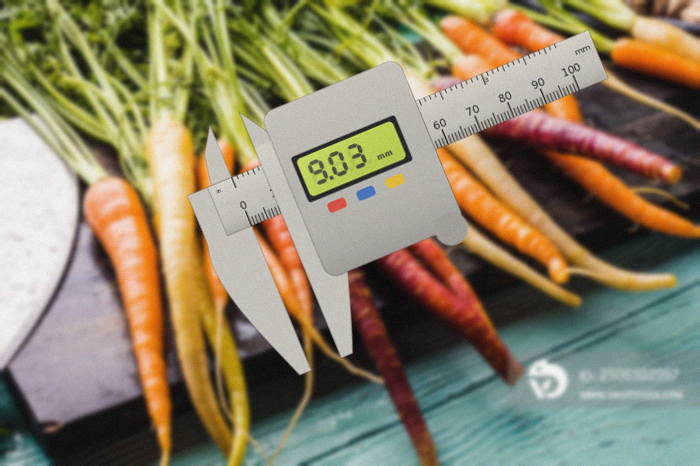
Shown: 9.03 mm
